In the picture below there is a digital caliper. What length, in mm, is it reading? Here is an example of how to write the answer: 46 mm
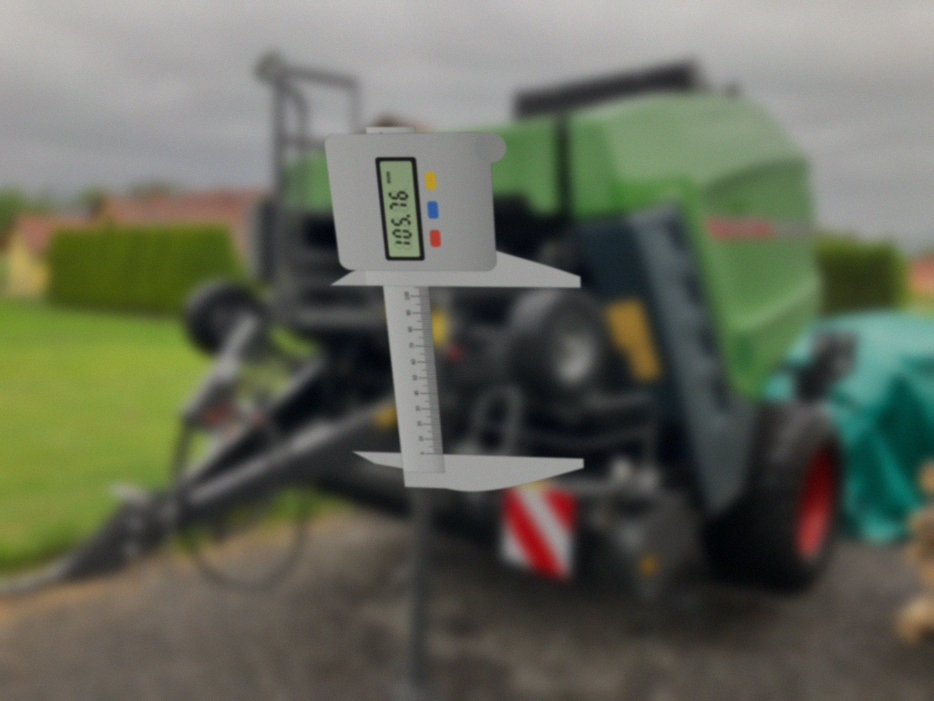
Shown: 105.76 mm
